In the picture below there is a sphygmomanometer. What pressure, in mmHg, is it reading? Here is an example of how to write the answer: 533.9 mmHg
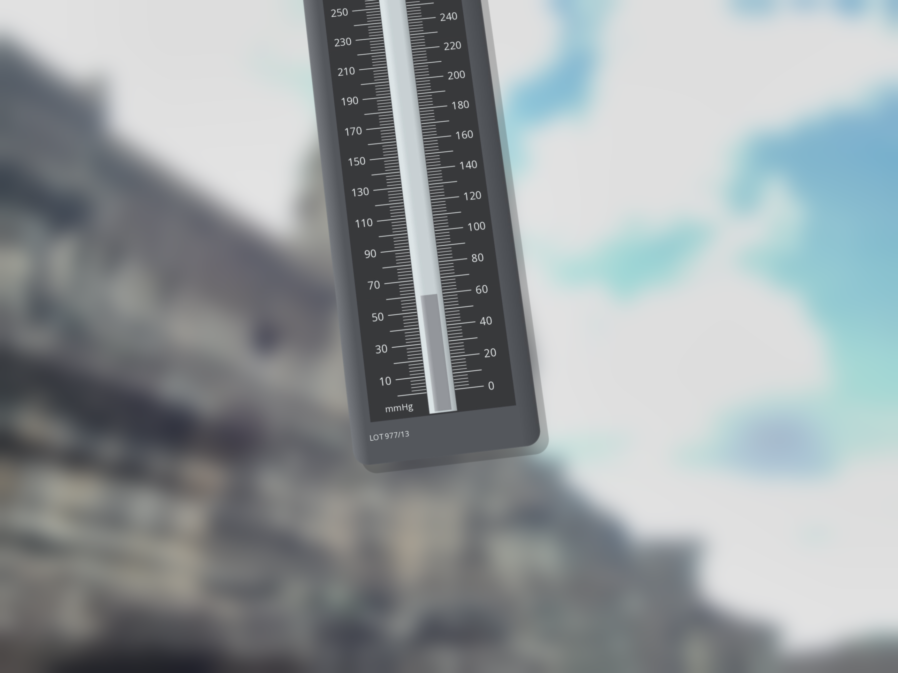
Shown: 60 mmHg
